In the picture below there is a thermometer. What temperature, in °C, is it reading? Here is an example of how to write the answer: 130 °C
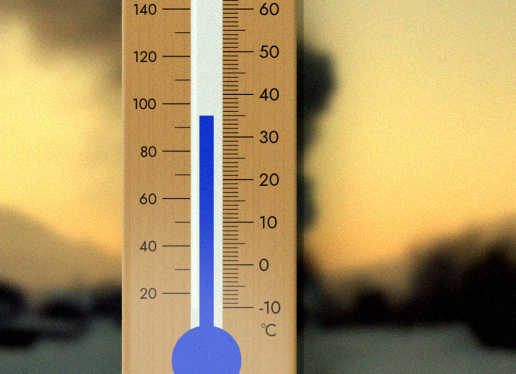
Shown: 35 °C
